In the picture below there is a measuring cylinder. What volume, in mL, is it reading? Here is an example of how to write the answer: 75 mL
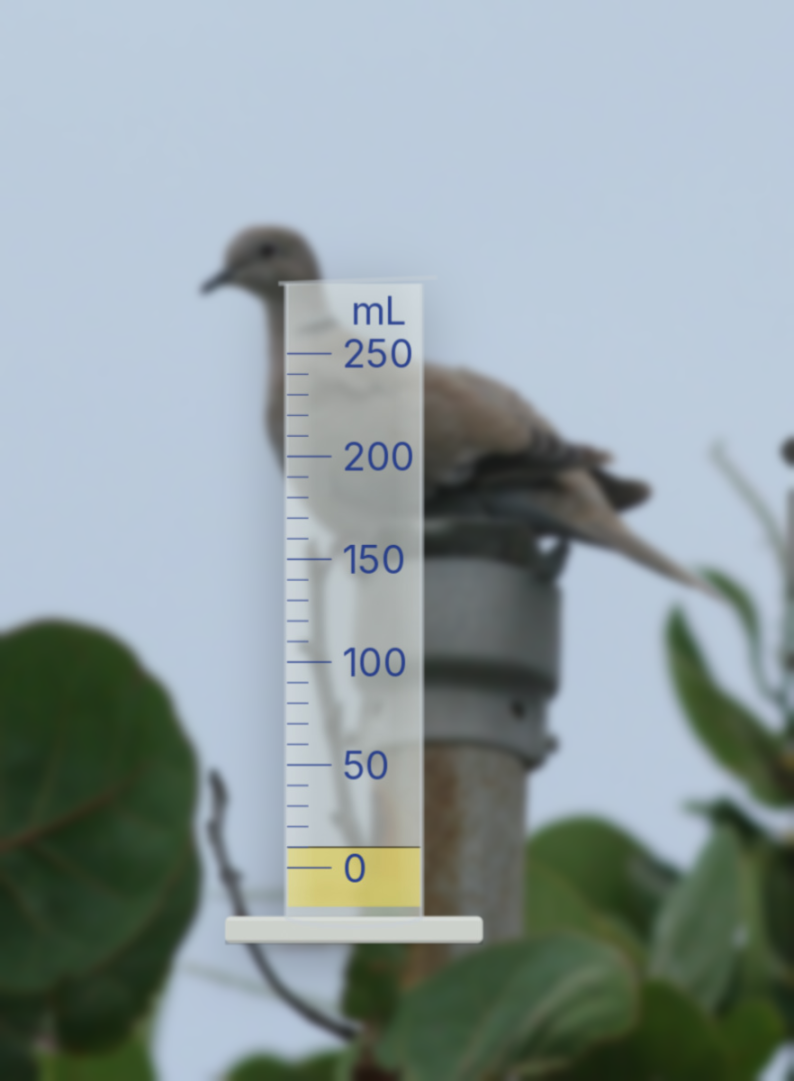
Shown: 10 mL
